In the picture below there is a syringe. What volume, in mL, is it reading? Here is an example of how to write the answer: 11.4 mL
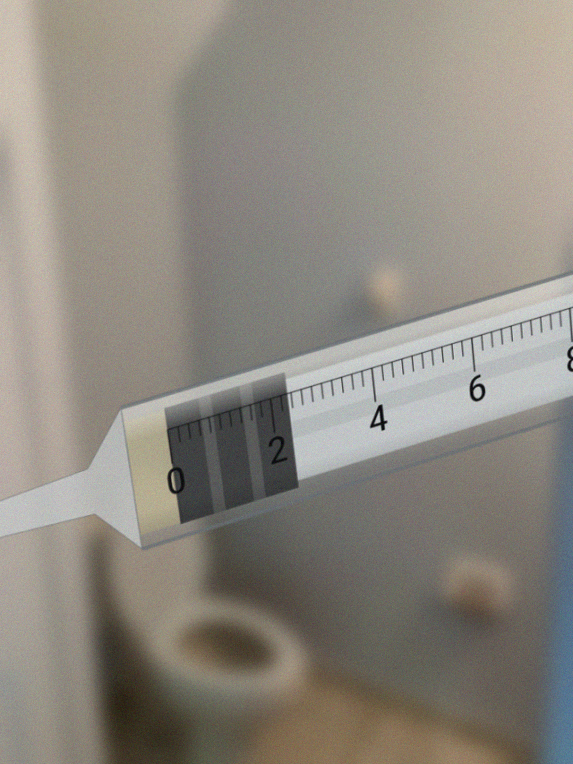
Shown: 0 mL
